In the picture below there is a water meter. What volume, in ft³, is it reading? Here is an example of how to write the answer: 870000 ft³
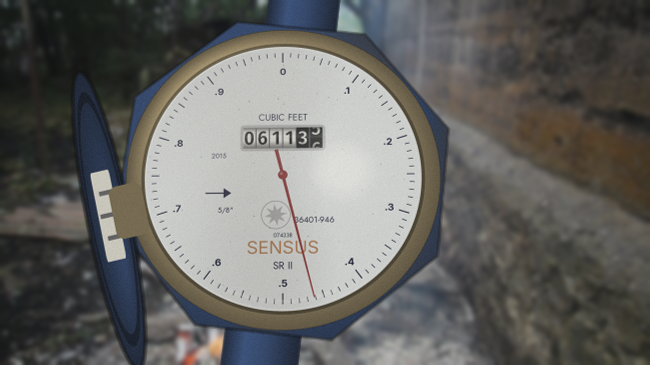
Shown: 61135.46 ft³
